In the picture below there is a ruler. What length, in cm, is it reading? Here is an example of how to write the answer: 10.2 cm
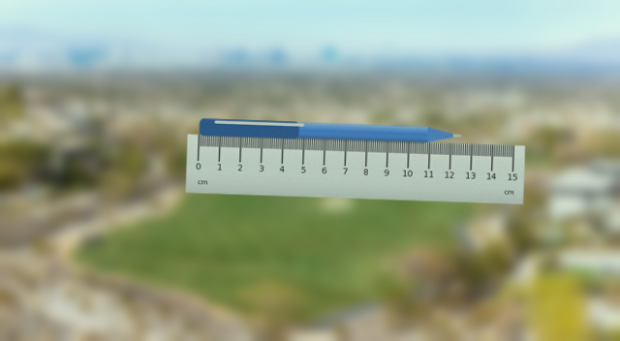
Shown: 12.5 cm
